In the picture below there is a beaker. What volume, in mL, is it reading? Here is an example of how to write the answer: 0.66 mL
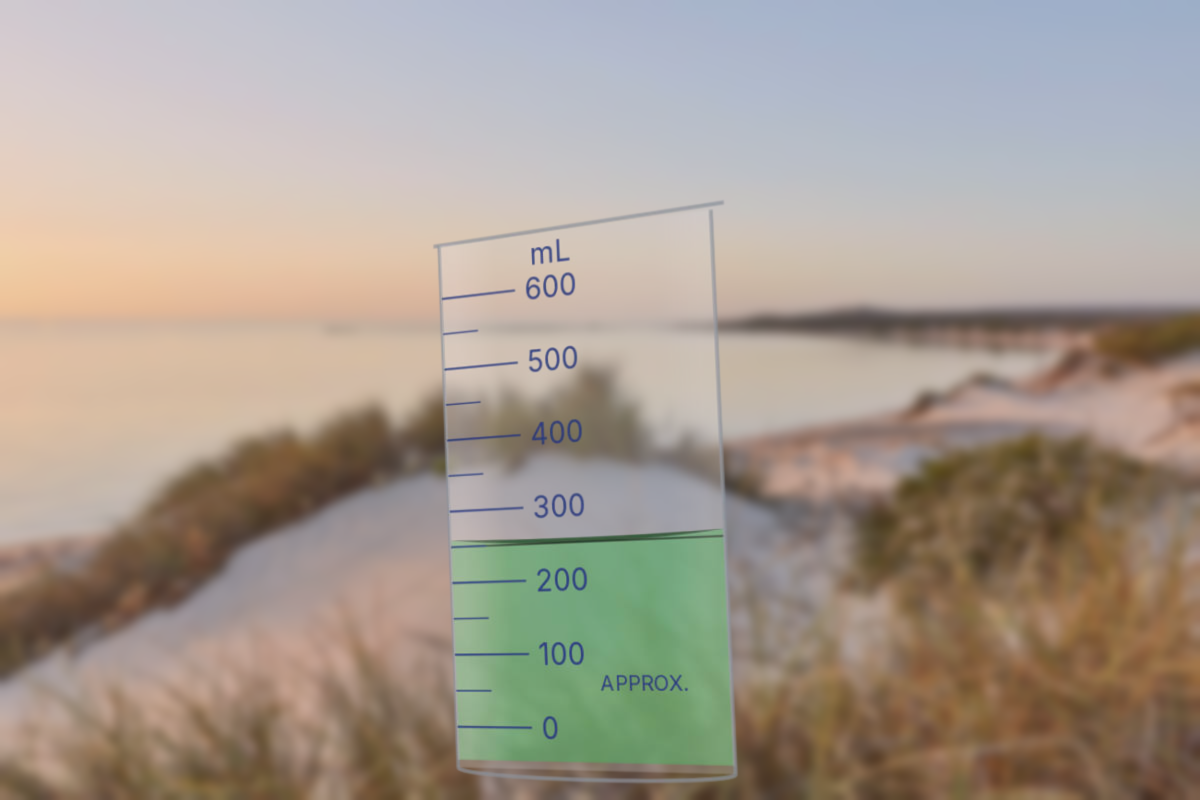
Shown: 250 mL
